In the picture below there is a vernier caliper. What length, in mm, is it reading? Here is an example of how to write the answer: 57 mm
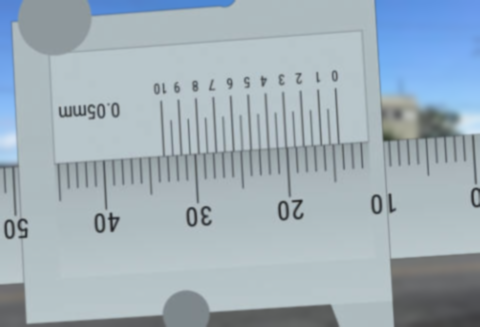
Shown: 14.4 mm
